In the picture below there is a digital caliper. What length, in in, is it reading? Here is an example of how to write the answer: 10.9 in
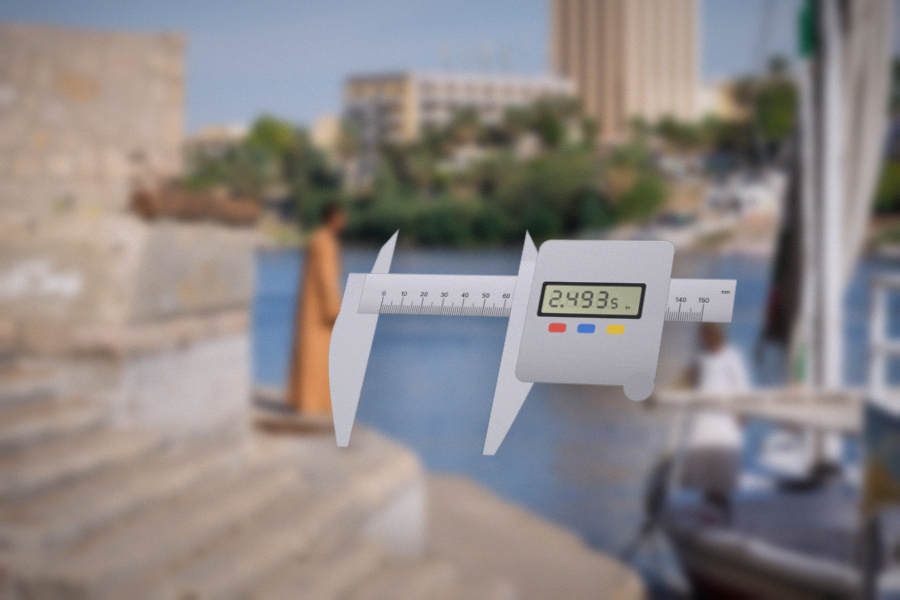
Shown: 2.4935 in
